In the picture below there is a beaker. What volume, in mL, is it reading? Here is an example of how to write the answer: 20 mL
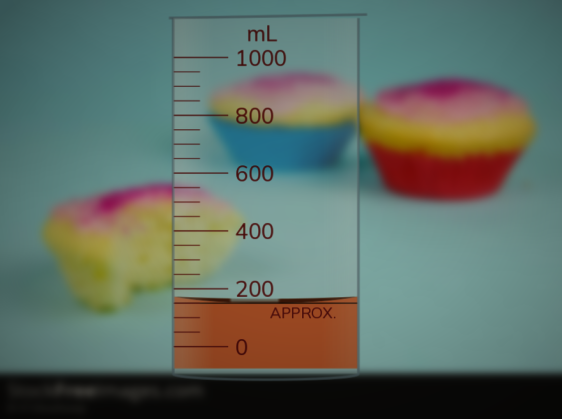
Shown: 150 mL
